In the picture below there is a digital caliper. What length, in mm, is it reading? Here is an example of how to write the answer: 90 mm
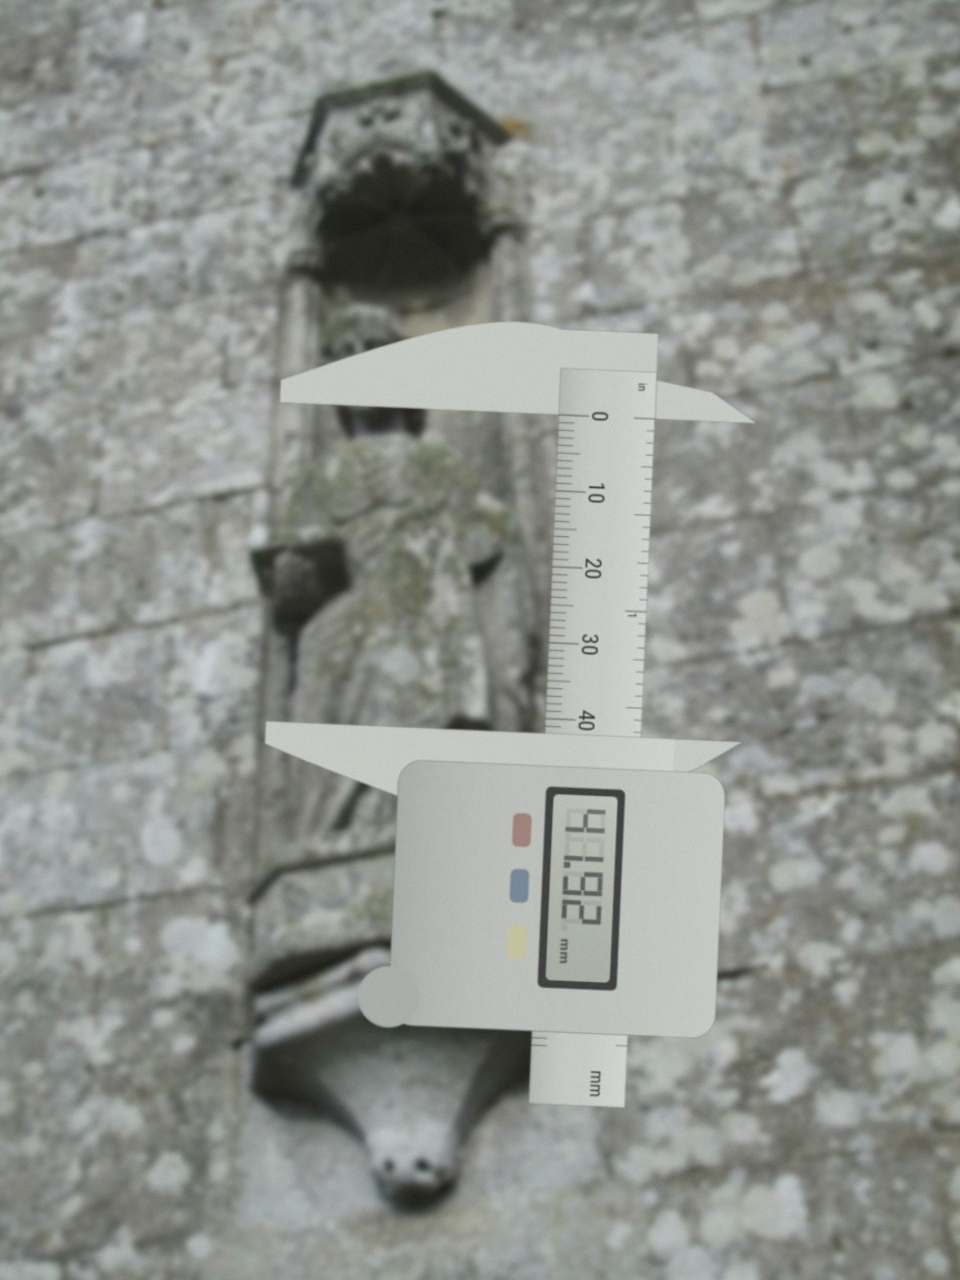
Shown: 41.92 mm
